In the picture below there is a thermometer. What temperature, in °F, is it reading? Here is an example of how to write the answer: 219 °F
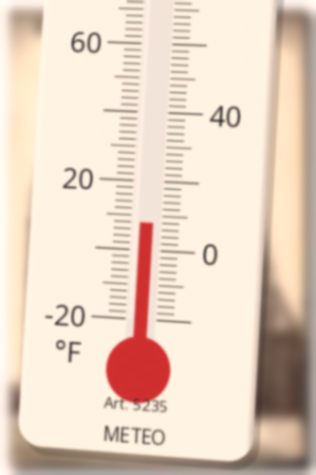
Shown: 8 °F
